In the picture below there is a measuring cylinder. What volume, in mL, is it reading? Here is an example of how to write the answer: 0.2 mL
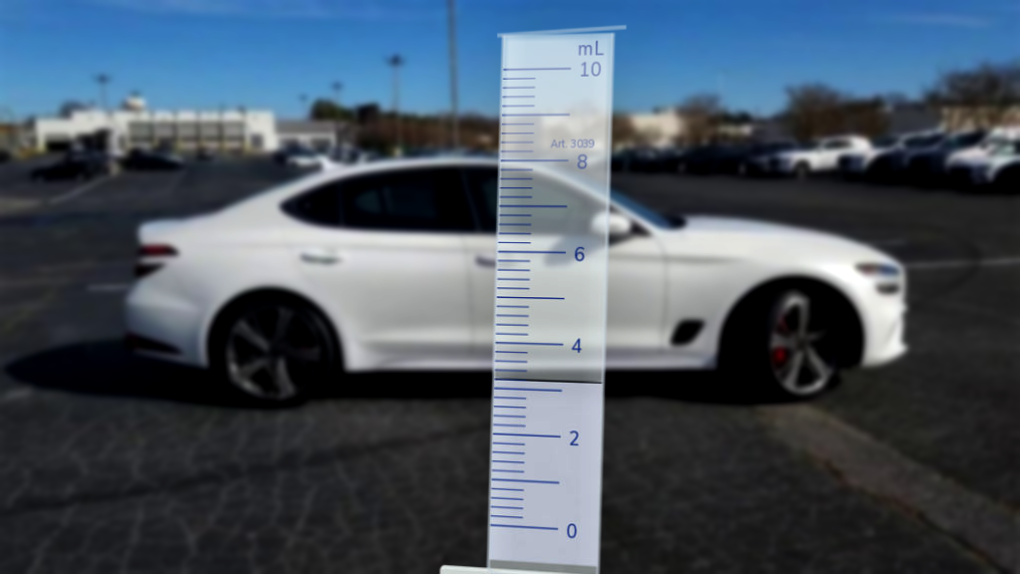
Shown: 3.2 mL
